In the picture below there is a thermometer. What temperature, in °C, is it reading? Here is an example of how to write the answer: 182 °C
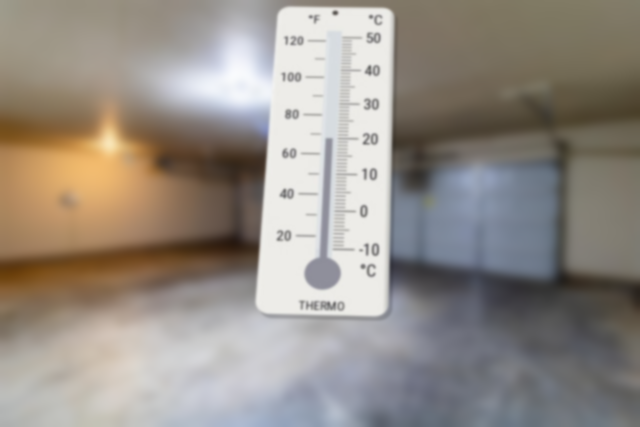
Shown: 20 °C
